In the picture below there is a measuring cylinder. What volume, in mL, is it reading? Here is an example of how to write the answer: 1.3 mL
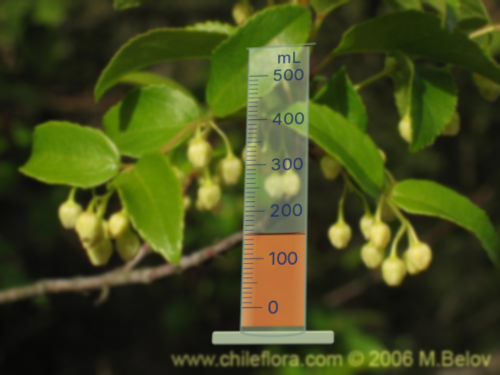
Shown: 150 mL
